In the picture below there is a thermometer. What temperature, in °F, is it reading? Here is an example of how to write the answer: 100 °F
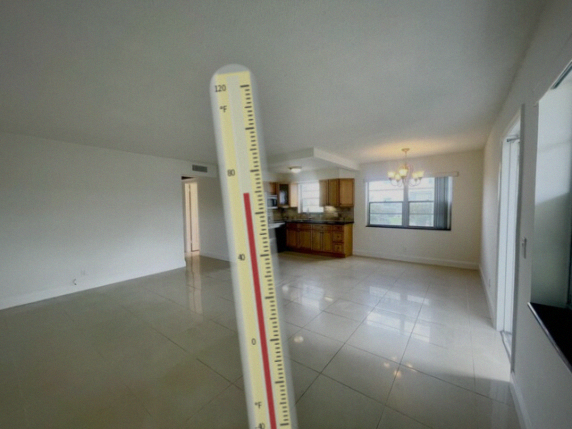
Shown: 70 °F
